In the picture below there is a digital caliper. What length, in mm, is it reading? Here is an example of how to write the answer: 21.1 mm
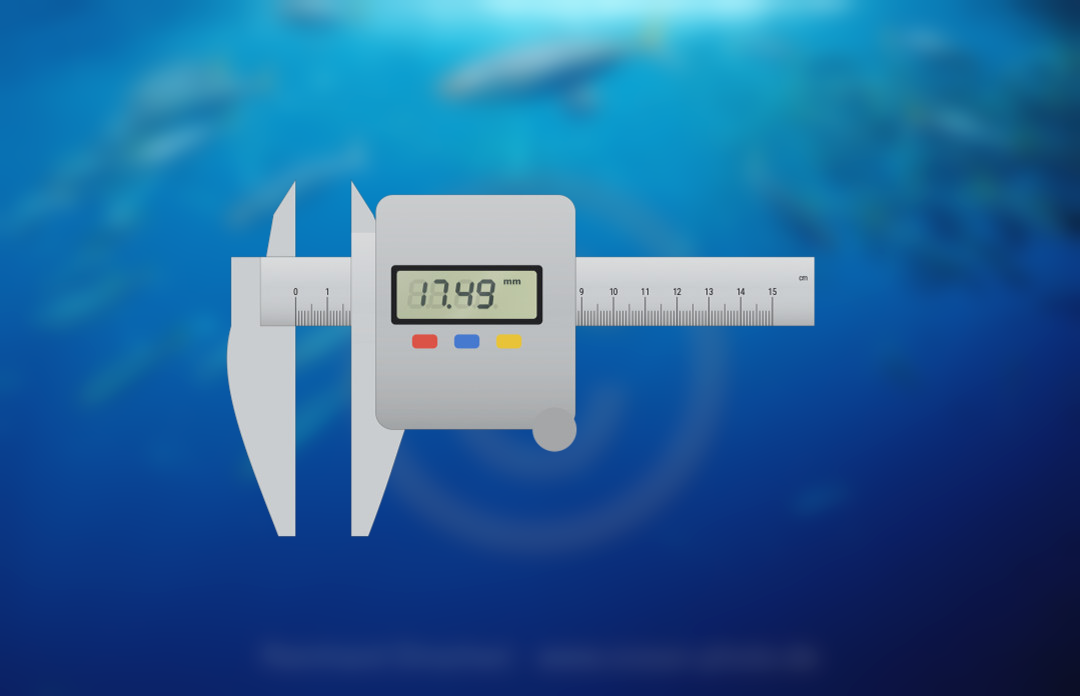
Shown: 17.49 mm
